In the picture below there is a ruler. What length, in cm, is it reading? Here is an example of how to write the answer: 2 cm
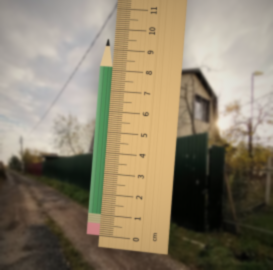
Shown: 9.5 cm
